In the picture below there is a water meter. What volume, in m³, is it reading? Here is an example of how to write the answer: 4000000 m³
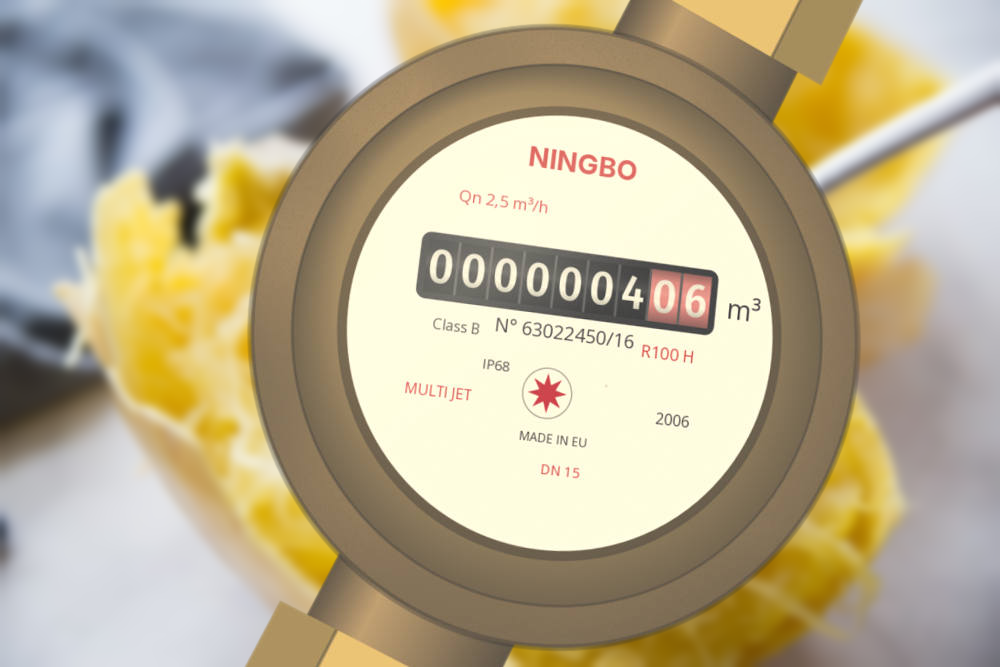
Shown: 4.06 m³
